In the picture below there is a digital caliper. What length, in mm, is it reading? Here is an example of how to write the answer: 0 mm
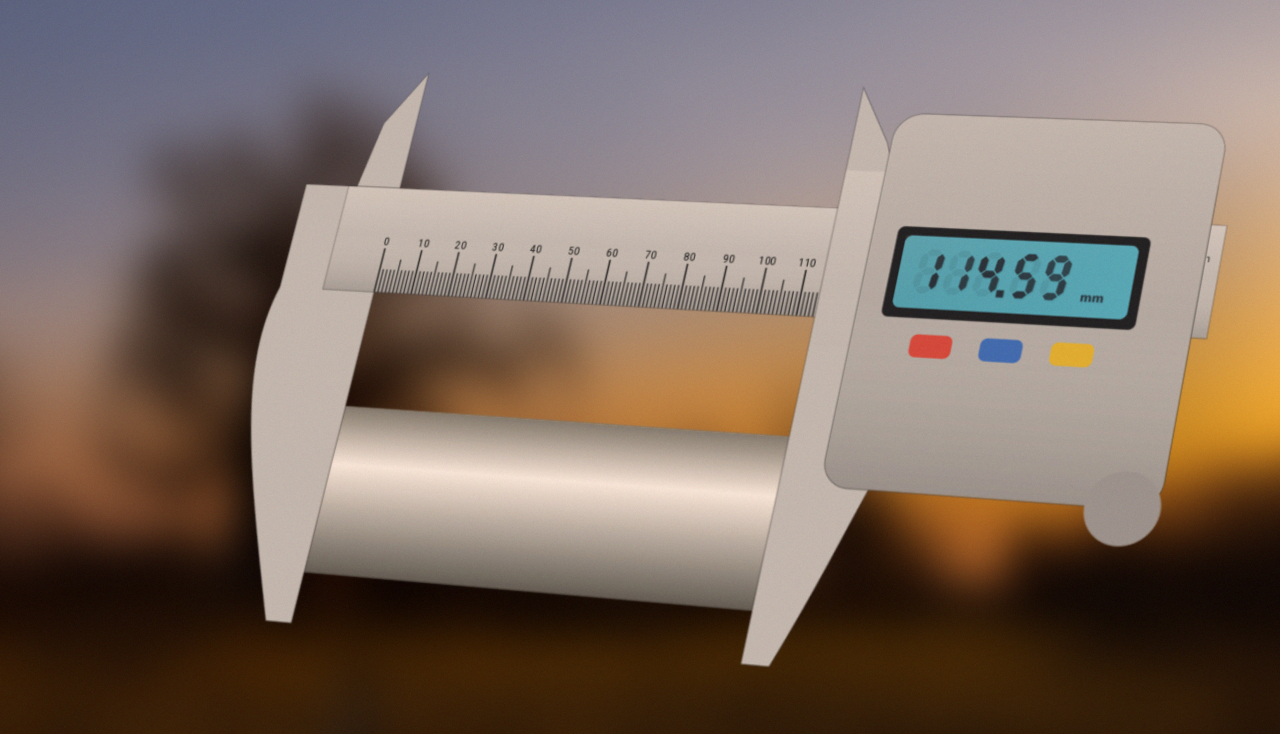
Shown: 114.59 mm
